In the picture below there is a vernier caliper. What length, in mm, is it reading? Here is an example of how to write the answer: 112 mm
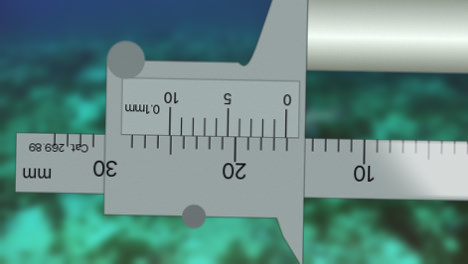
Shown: 16.1 mm
